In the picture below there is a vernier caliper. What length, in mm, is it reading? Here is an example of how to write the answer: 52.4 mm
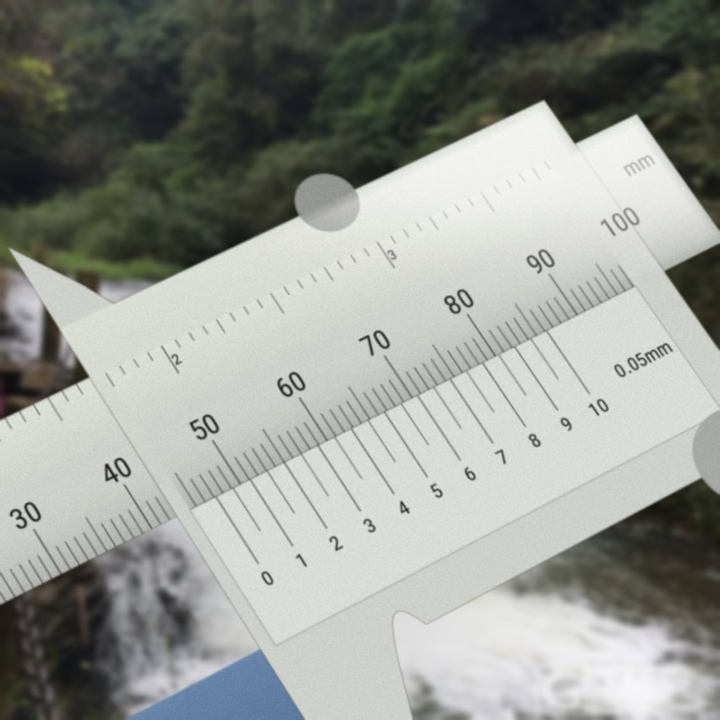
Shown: 47.2 mm
